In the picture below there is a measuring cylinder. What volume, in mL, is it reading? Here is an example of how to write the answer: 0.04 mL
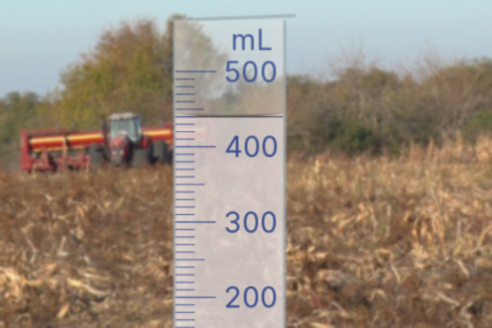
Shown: 440 mL
